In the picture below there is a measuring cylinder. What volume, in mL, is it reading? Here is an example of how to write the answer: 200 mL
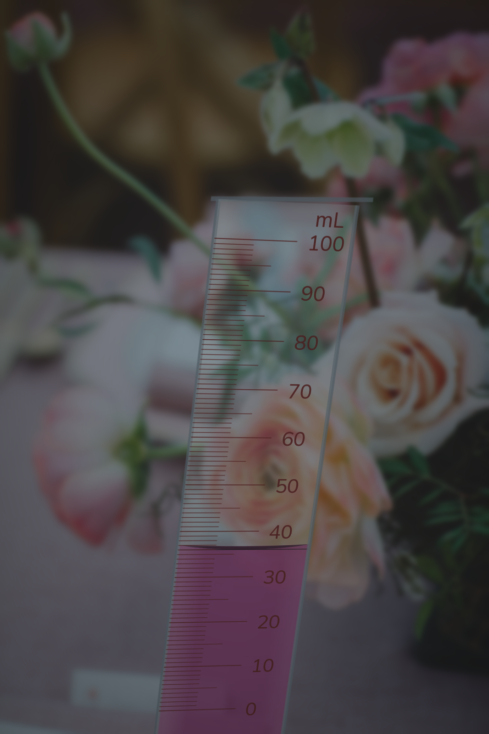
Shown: 36 mL
